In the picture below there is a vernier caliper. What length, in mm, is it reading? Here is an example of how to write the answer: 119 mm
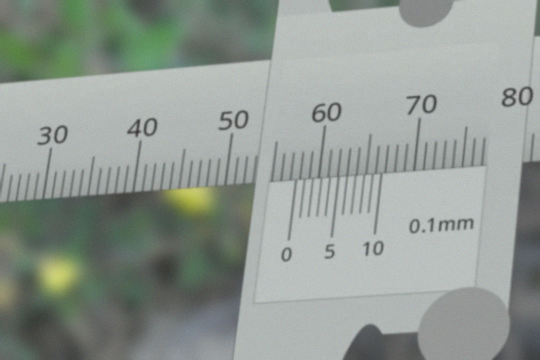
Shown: 57.6 mm
